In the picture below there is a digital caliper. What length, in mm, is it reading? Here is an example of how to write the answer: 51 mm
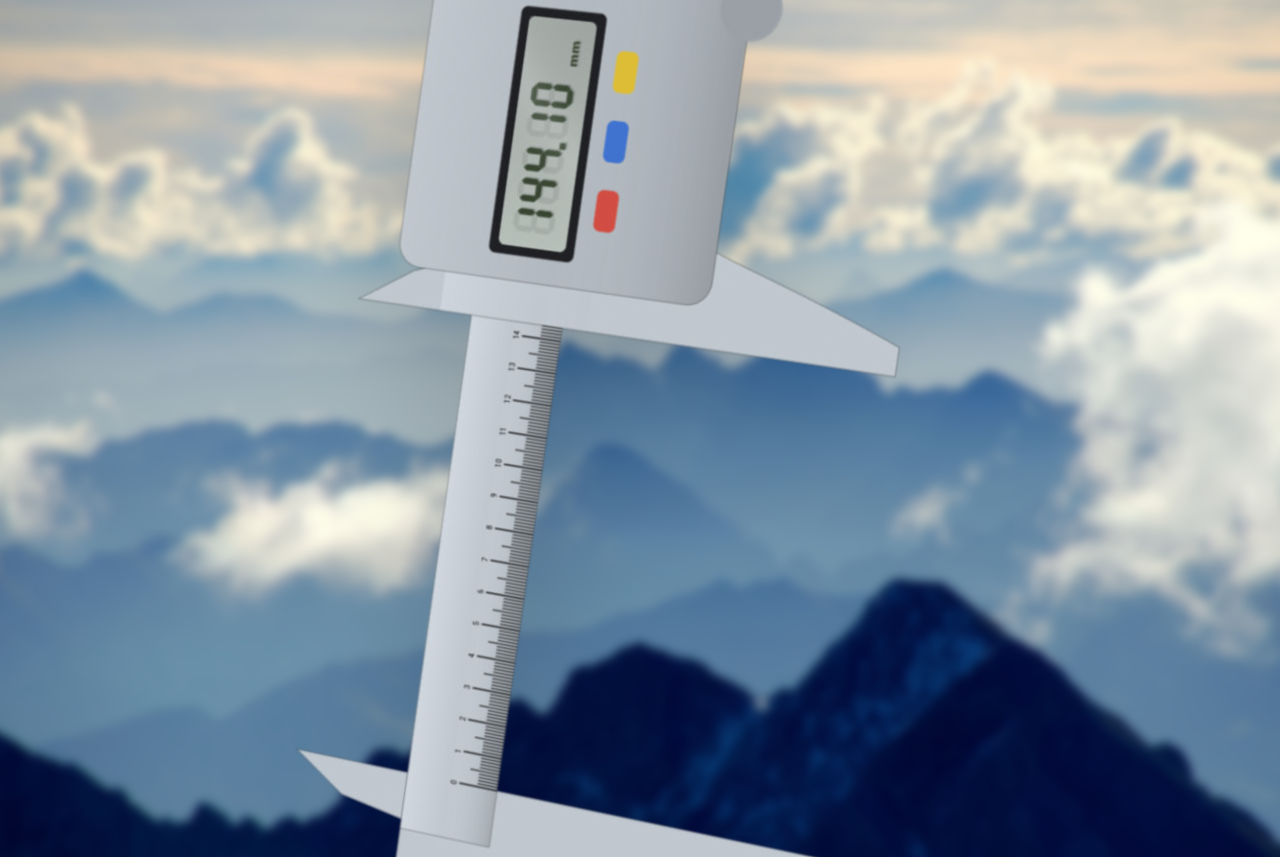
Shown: 144.10 mm
